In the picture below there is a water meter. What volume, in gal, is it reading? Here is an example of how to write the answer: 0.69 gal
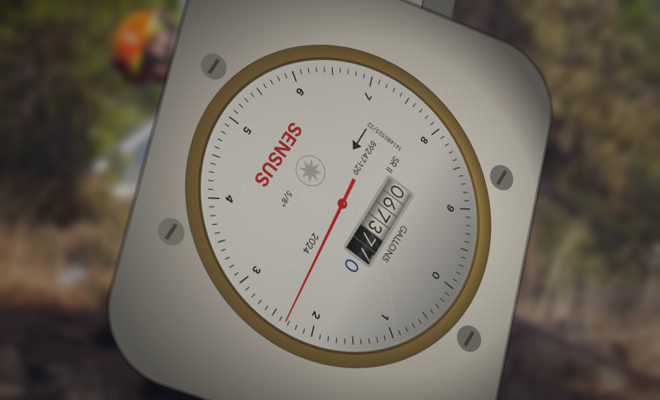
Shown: 673772.3 gal
